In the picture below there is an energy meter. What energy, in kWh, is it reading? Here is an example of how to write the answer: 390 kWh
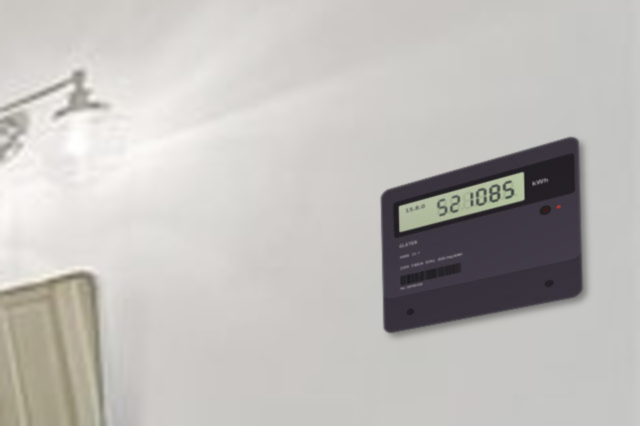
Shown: 521085 kWh
